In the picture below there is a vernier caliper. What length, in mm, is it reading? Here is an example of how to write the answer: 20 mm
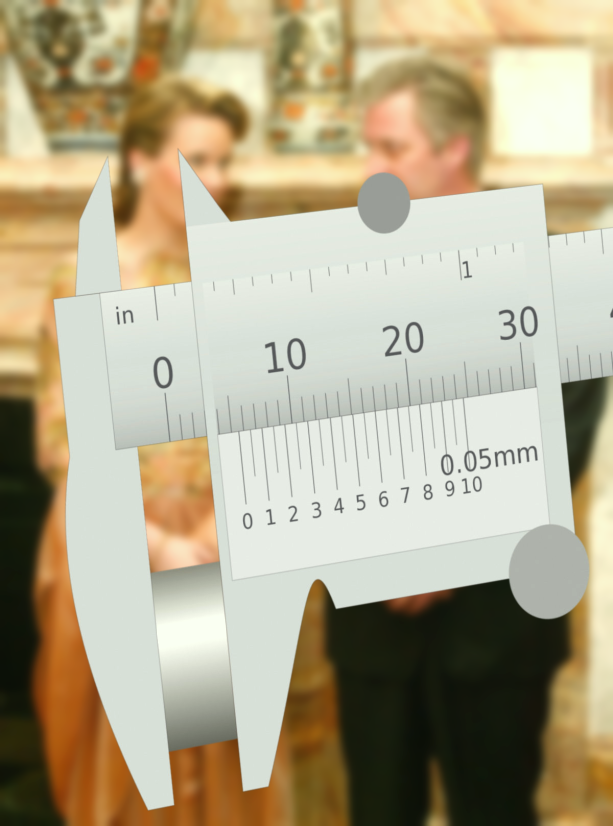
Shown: 5.6 mm
